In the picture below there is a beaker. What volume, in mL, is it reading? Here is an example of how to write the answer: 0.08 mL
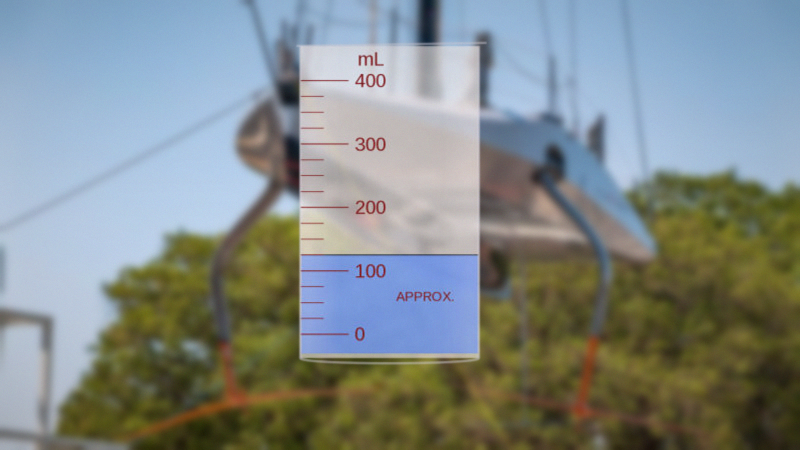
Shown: 125 mL
